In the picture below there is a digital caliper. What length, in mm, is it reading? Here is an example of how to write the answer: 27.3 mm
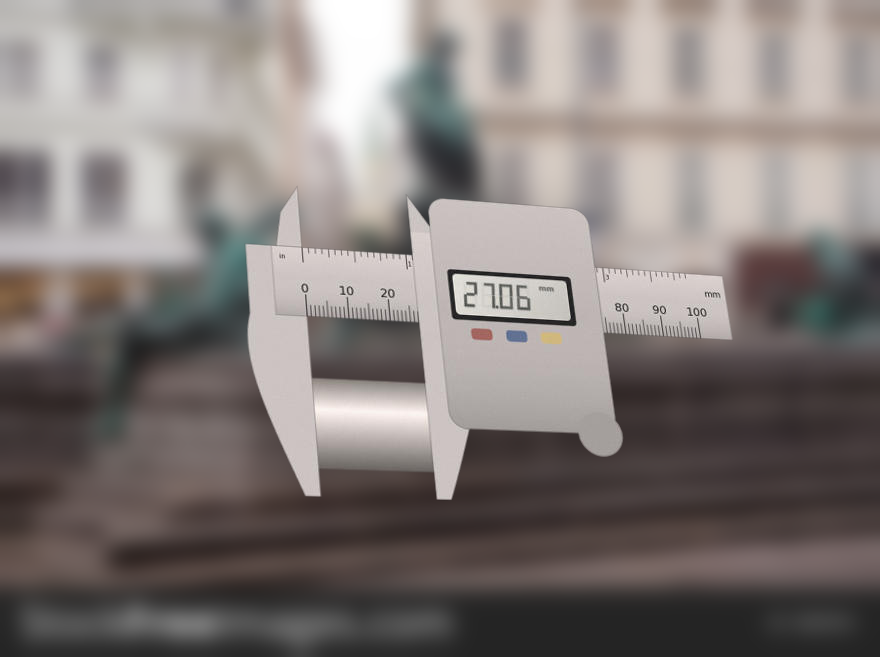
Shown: 27.06 mm
